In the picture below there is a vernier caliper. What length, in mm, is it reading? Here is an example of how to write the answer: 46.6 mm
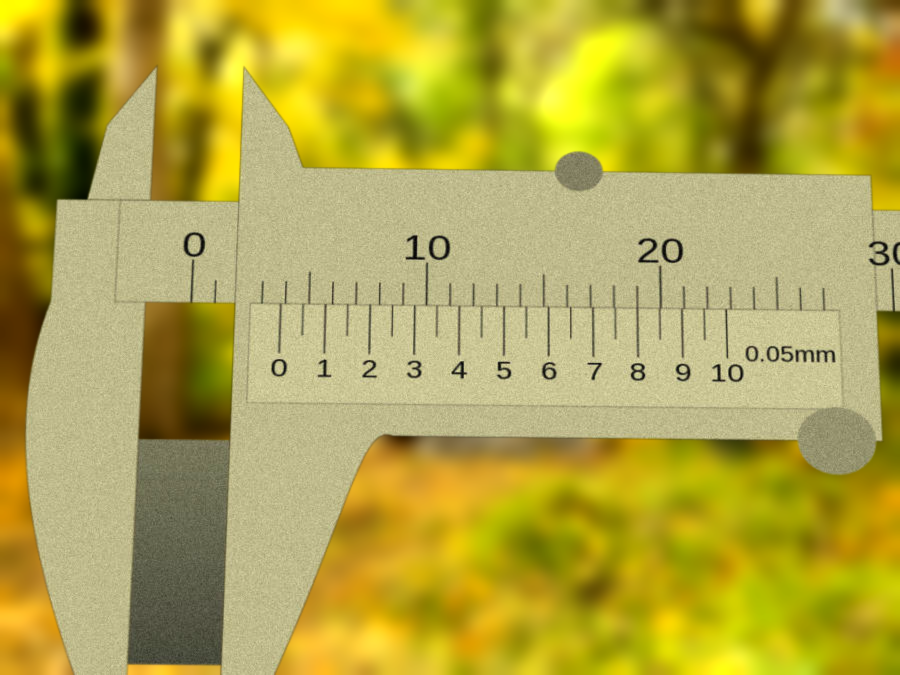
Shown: 3.8 mm
